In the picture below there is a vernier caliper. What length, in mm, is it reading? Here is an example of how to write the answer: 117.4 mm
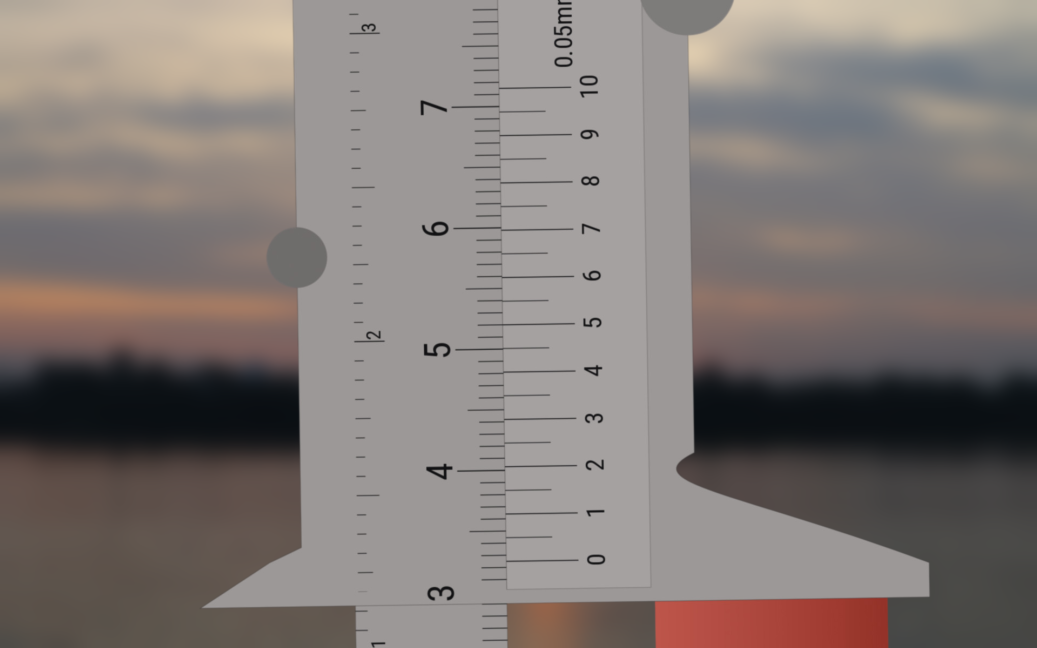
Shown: 32.5 mm
